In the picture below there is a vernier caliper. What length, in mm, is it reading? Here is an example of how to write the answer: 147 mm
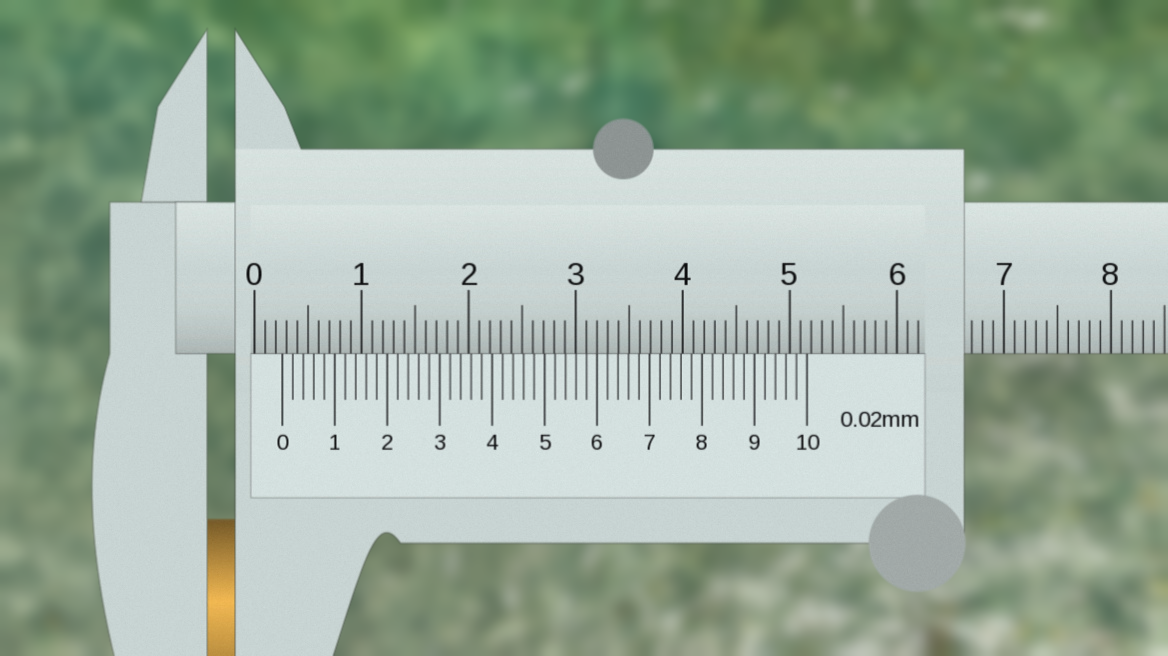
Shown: 2.6 mm
